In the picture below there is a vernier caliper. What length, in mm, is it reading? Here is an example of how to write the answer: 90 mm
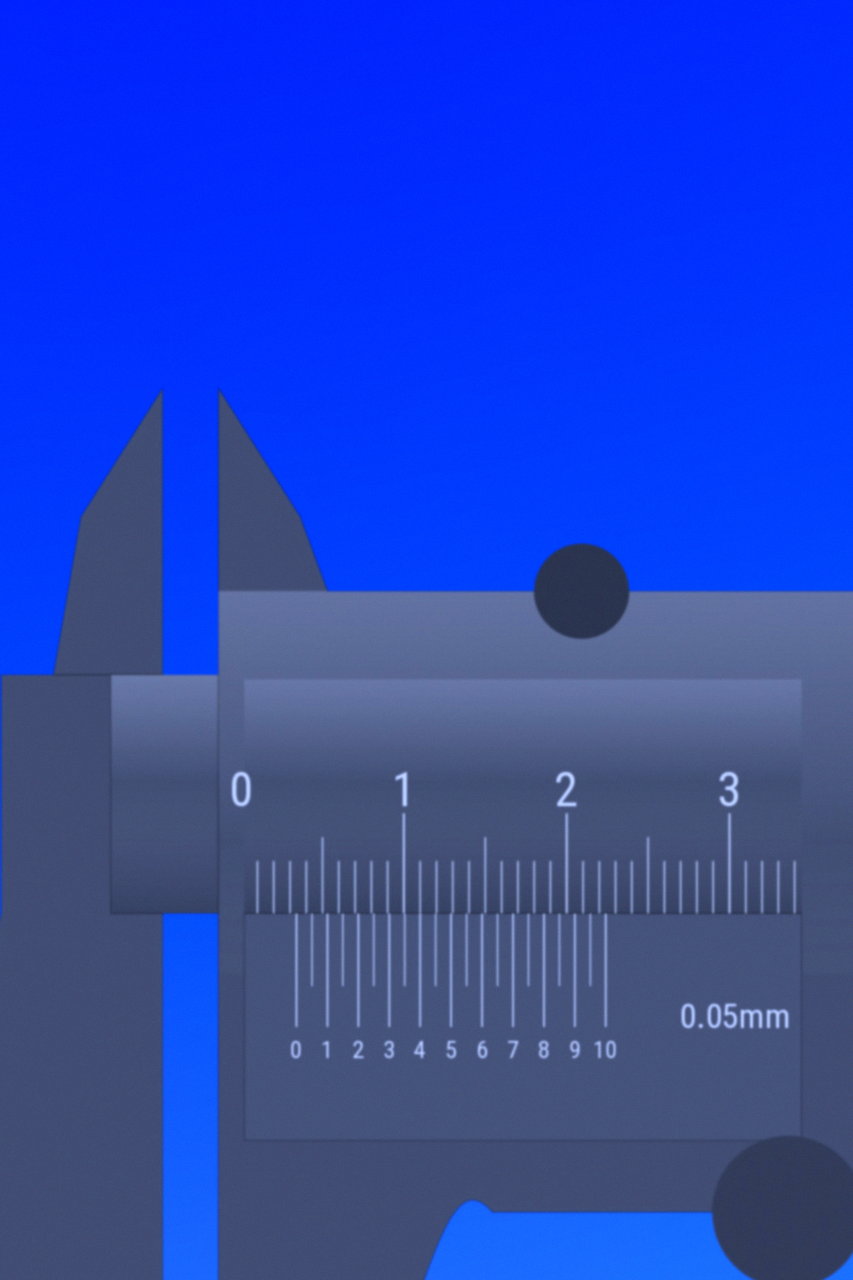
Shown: 3.4 mm
